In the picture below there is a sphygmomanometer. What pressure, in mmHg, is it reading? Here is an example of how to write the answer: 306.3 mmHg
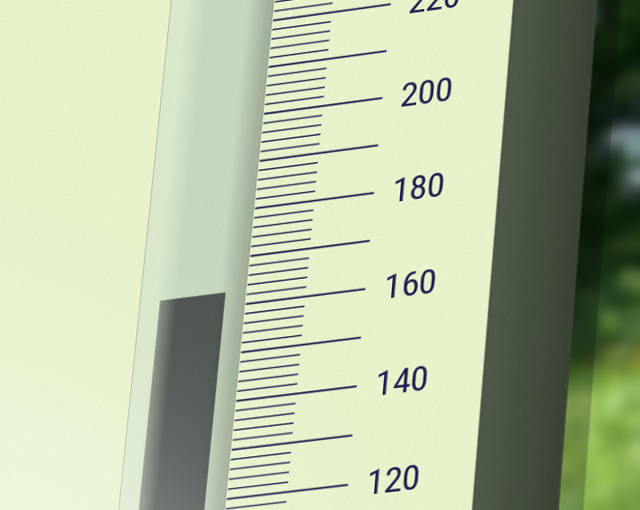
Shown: 163 mmHg
